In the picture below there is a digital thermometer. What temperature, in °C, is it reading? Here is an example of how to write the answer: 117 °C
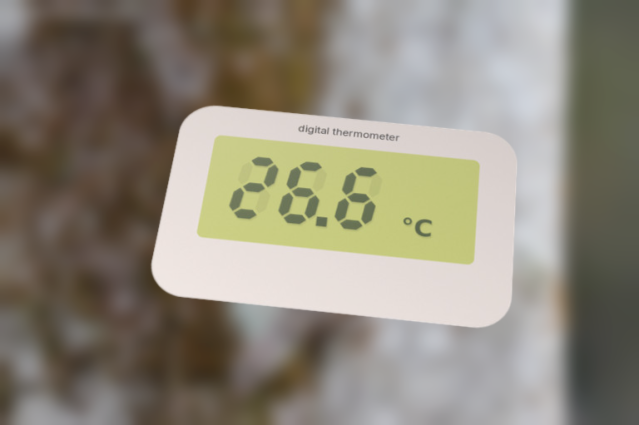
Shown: 26.6 °C
